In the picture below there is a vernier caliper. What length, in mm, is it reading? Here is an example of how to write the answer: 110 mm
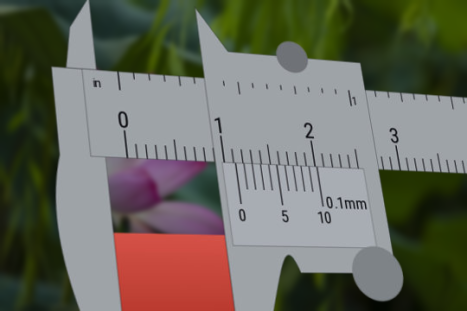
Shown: 11.2 mm
